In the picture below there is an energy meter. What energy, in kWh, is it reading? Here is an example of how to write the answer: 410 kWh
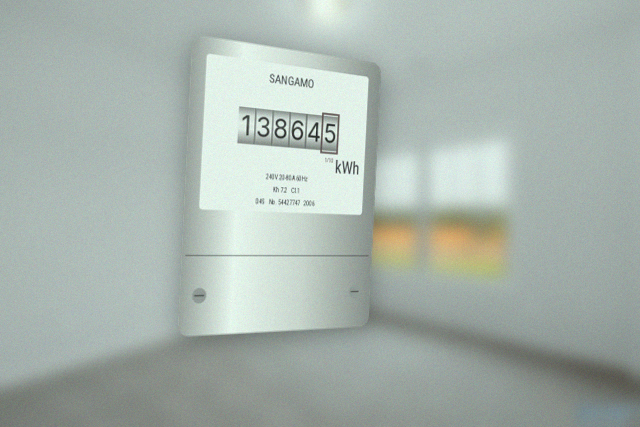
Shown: 13864.5 kWh
